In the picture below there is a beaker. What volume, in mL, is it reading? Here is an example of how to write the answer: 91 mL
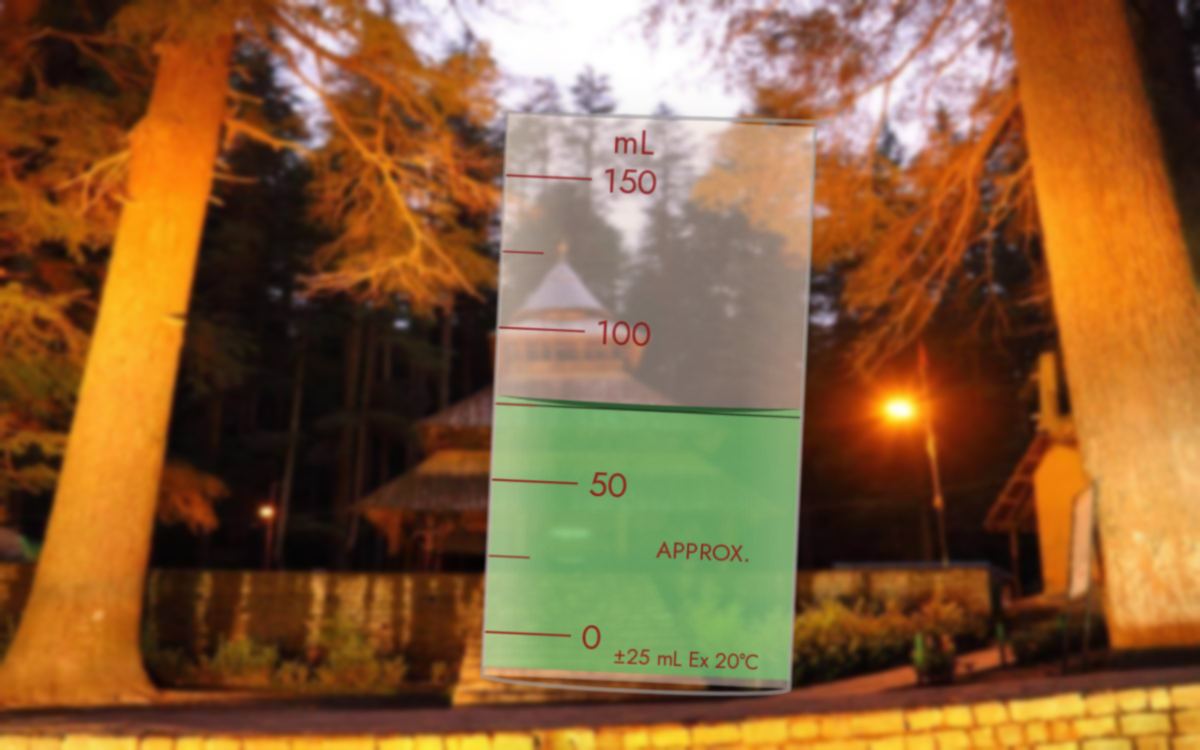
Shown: 75 mL
